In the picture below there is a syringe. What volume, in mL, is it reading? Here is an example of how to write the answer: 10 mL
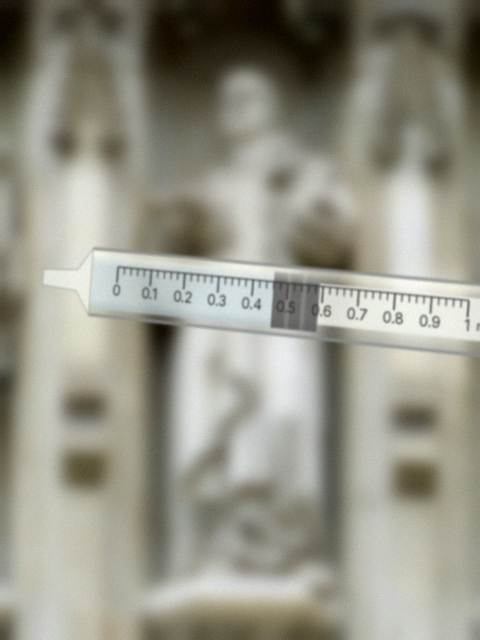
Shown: 0.46 mL
